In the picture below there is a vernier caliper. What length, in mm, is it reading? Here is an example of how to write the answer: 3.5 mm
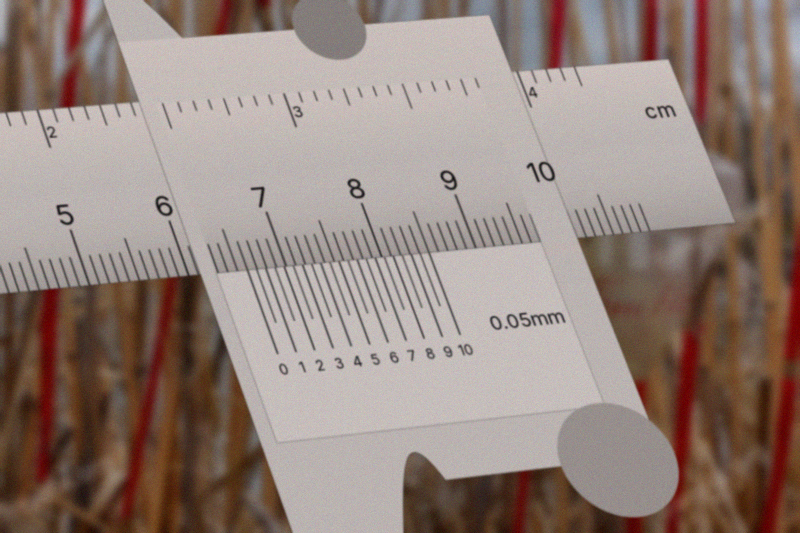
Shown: 66.0 mm
